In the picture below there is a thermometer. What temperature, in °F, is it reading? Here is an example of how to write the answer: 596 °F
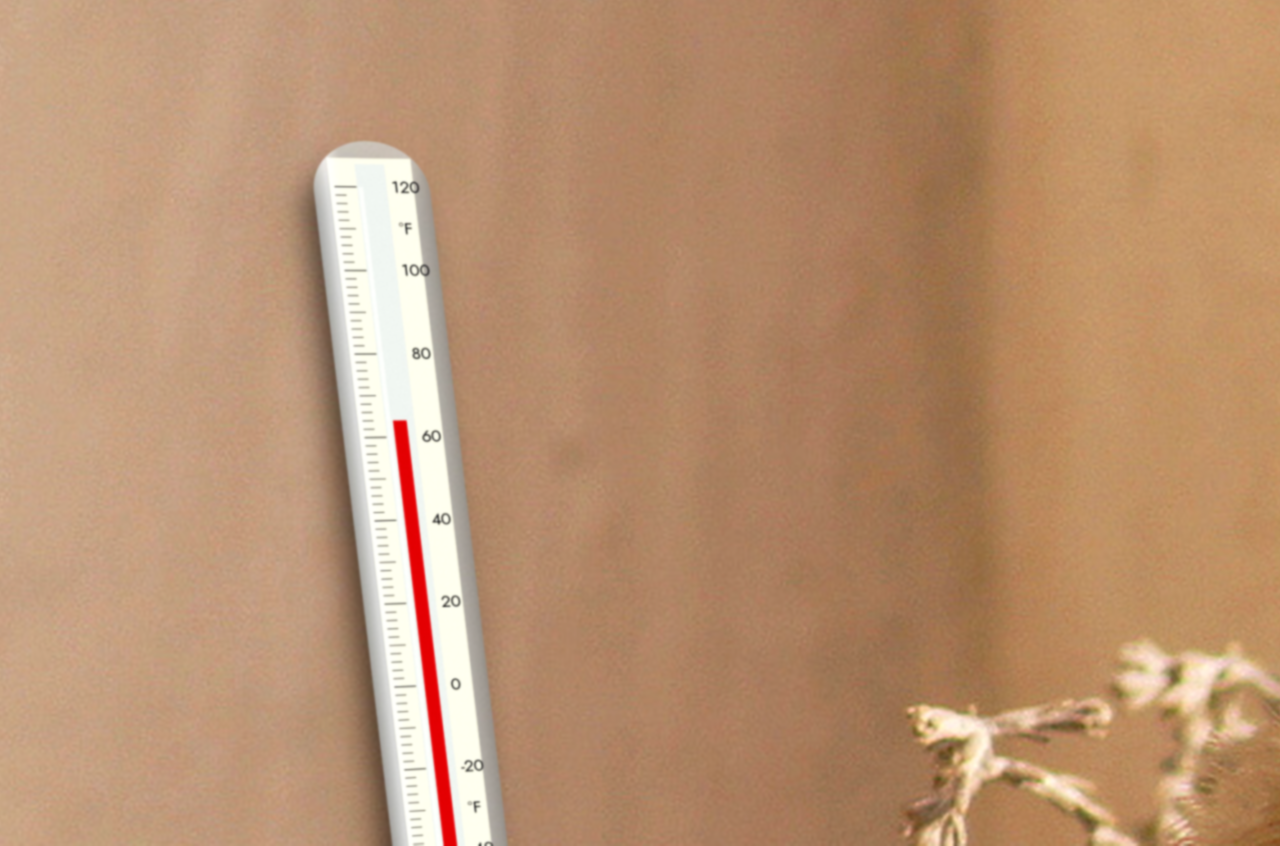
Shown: 64 °F
